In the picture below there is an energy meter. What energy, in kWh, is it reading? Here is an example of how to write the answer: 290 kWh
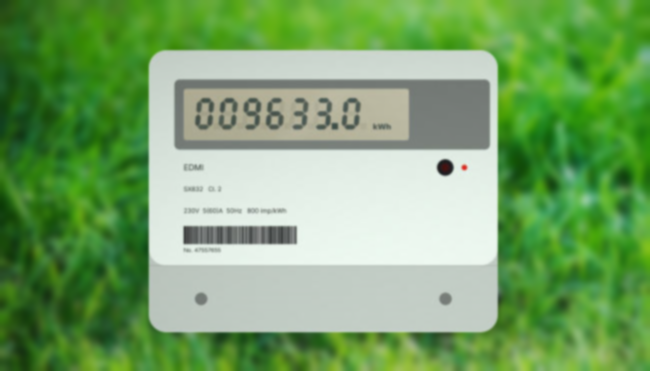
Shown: 9633.0 kWh
